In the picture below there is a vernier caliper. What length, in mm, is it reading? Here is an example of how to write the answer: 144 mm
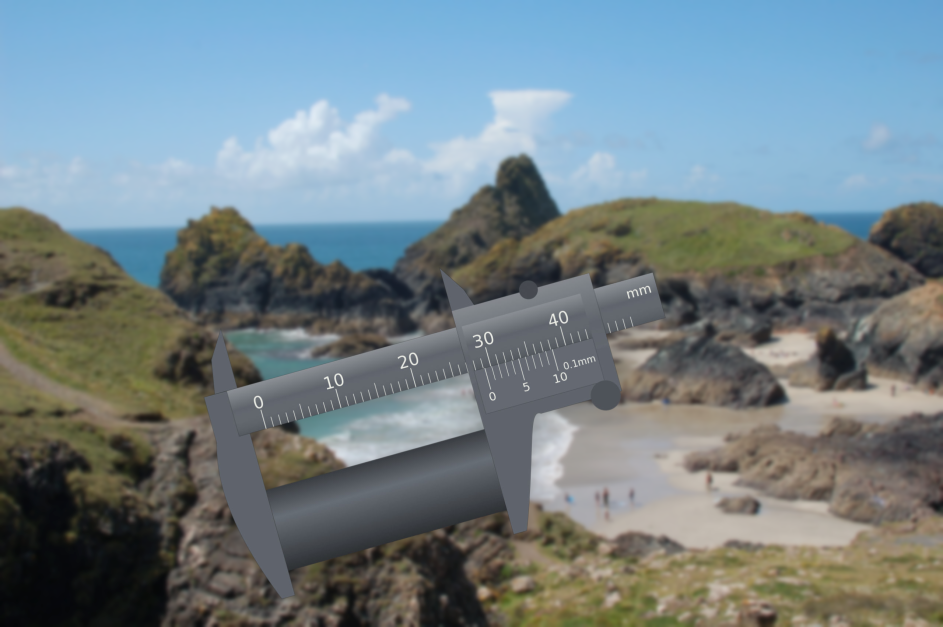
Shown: 29.2 mm
